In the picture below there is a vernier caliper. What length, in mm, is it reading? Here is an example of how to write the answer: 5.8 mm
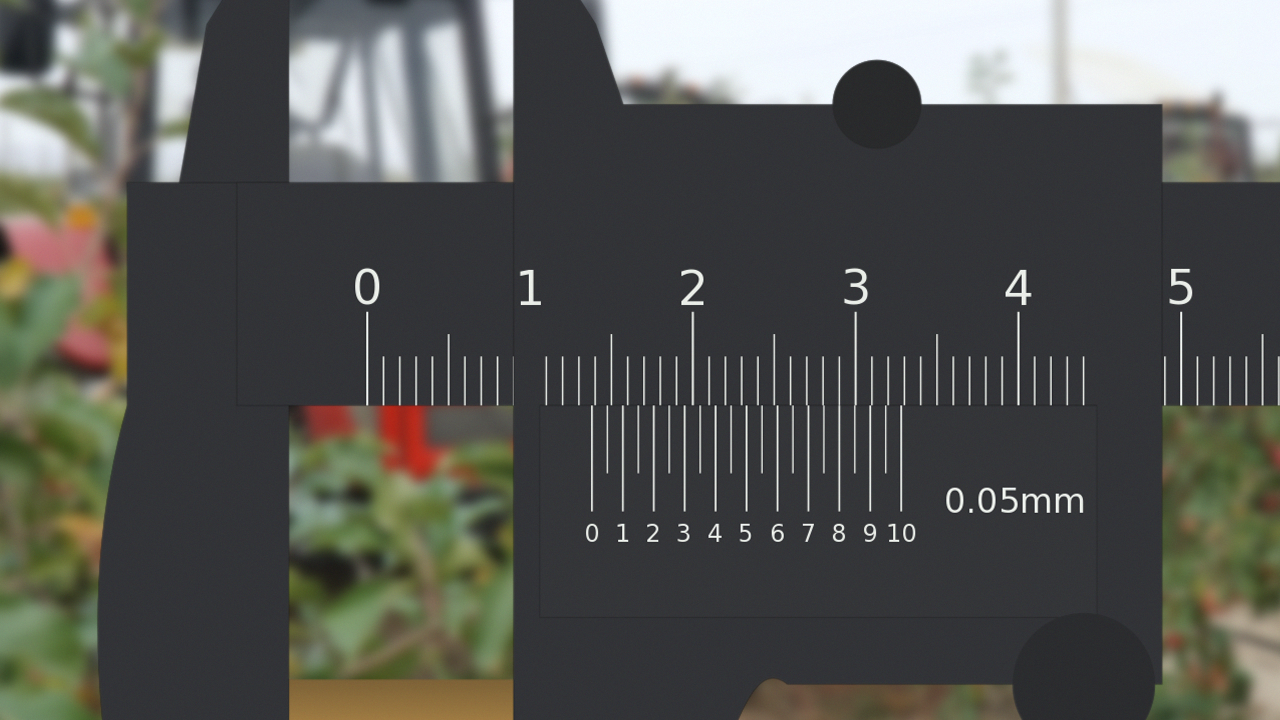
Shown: 13.8 mm
